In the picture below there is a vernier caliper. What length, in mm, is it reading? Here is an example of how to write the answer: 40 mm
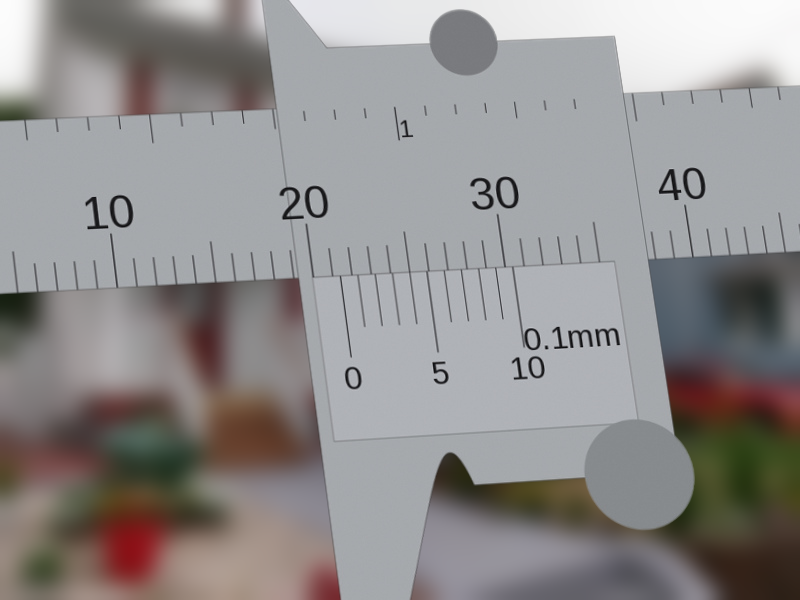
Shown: 21.4 mm
